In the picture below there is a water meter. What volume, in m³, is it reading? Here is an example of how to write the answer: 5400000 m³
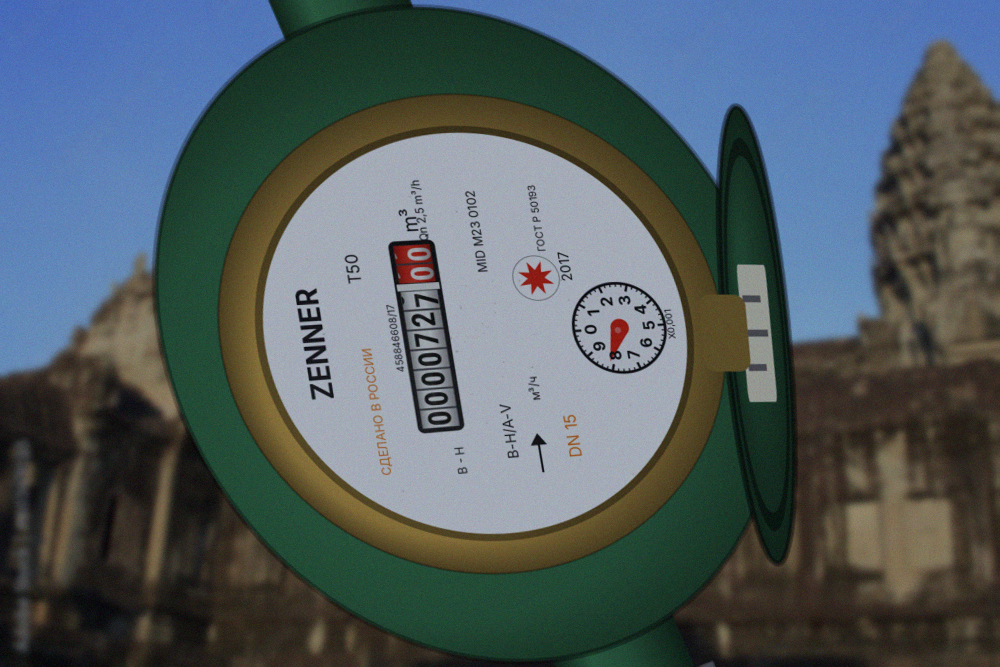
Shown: 726.998 m³
